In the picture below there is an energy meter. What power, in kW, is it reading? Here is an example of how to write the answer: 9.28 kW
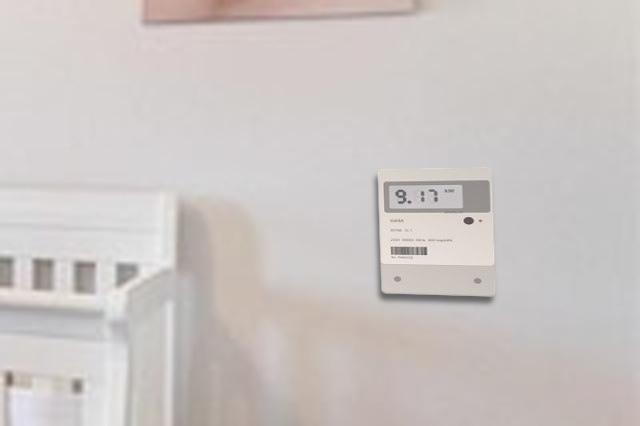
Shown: 9.17 kW
